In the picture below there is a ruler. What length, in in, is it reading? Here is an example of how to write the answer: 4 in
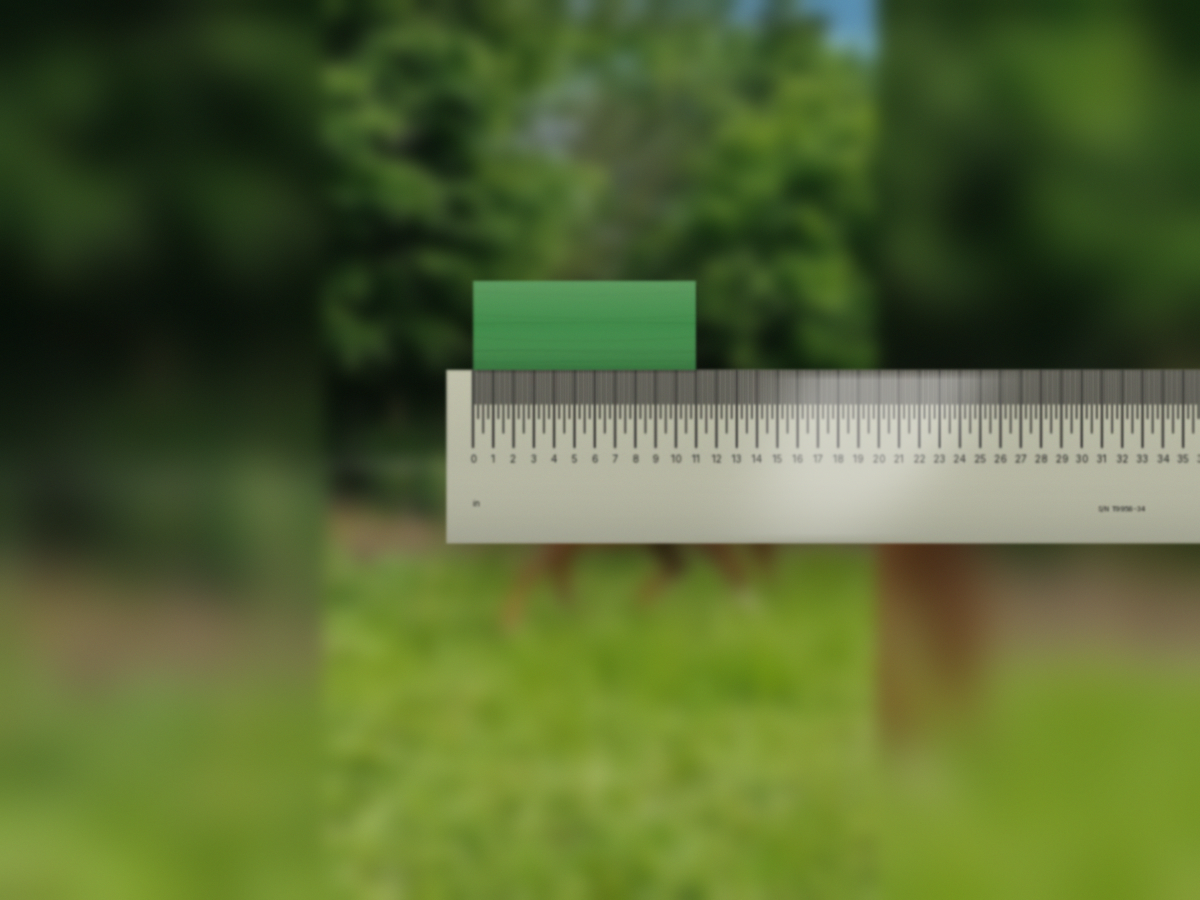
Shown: 11 in
